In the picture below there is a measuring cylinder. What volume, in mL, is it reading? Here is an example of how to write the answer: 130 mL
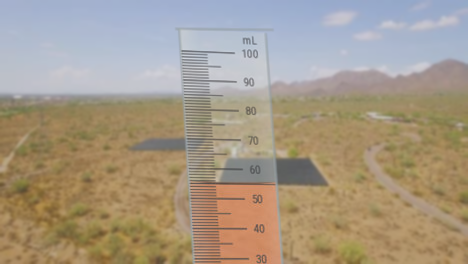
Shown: 55 mL
